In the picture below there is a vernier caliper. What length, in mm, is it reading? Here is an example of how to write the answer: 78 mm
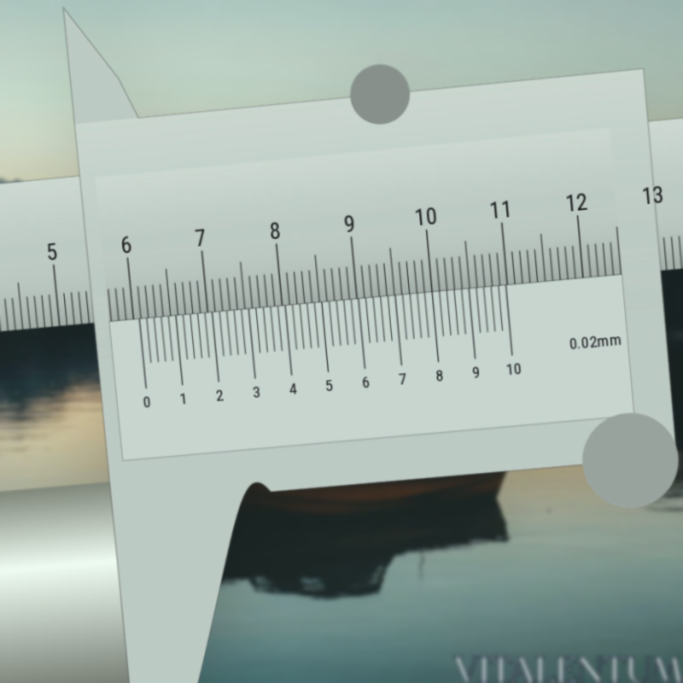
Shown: 60.8 mm
